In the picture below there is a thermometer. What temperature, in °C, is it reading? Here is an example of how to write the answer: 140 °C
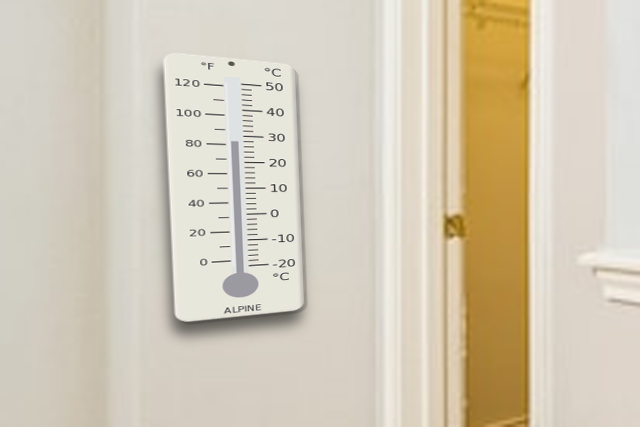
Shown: 28 °C
